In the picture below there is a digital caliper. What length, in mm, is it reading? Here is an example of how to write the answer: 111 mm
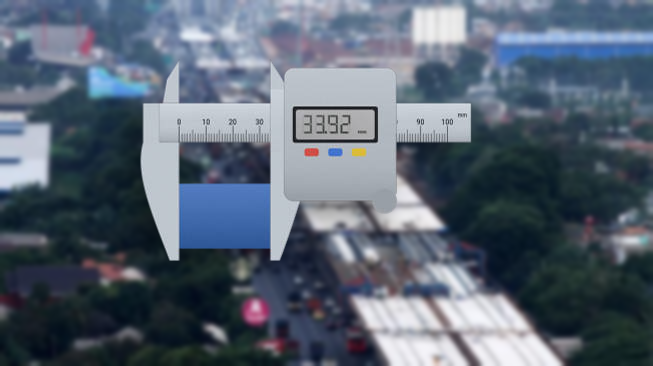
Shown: 33.92 mm
